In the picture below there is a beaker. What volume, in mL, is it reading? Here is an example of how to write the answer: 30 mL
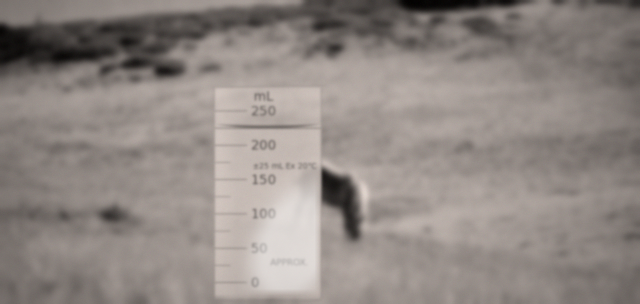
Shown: 225 mL
